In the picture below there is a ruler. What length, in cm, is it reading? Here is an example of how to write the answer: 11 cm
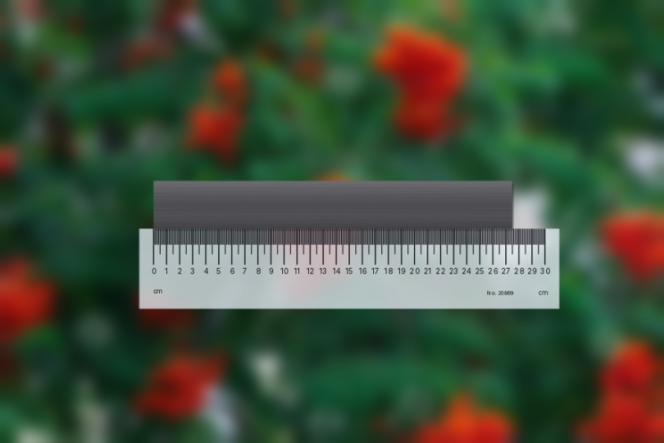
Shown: 27.5 cm
